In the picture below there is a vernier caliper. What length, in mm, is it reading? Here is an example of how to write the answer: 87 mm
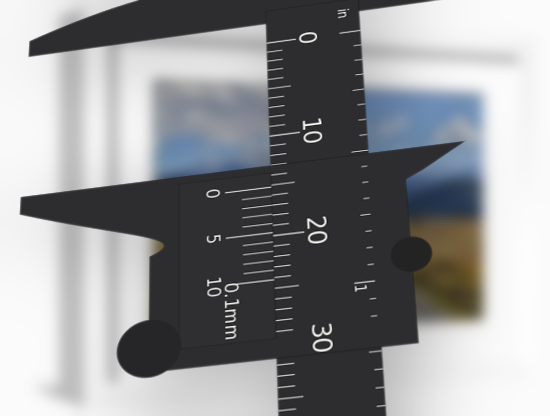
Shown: 15.2 mm
